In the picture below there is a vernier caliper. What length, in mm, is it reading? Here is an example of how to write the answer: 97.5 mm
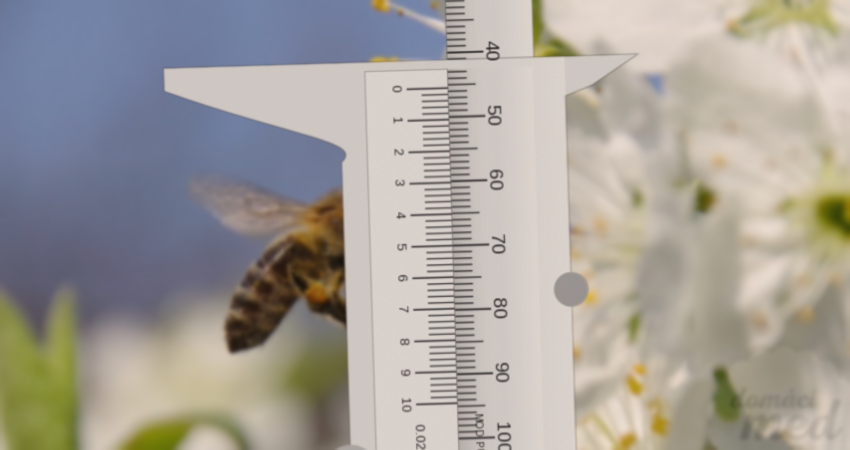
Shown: 45.5 mm
